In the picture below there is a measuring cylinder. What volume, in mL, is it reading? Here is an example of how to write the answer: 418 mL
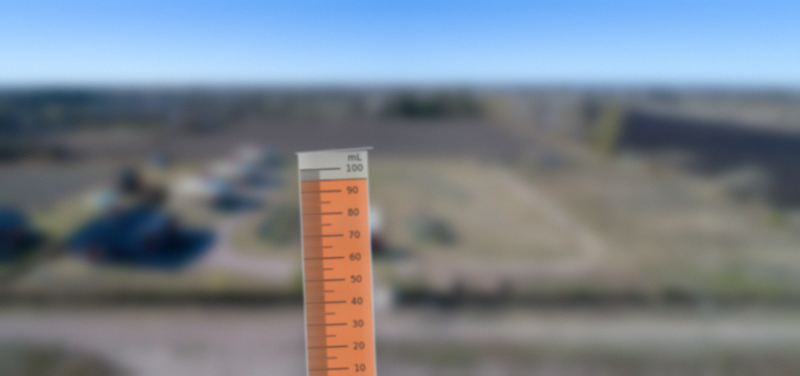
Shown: 95 mL
